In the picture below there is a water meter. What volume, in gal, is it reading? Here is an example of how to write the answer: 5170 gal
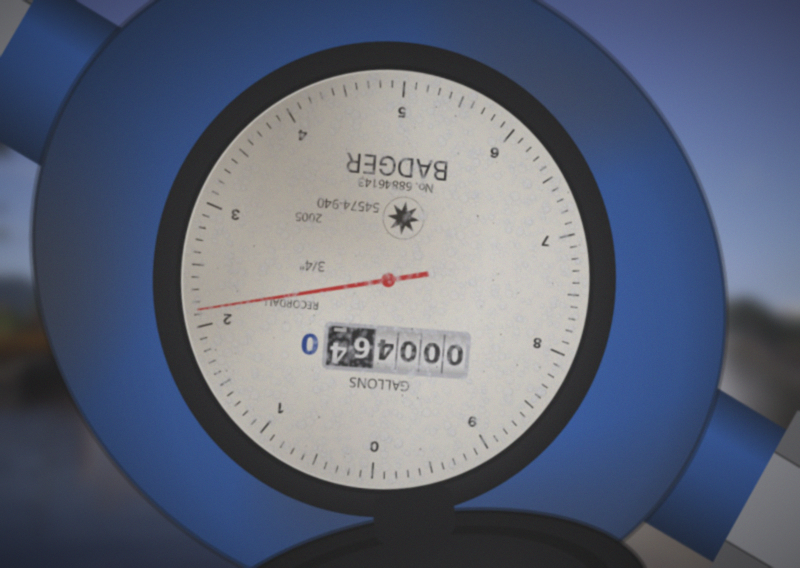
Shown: 4642.1 gal
